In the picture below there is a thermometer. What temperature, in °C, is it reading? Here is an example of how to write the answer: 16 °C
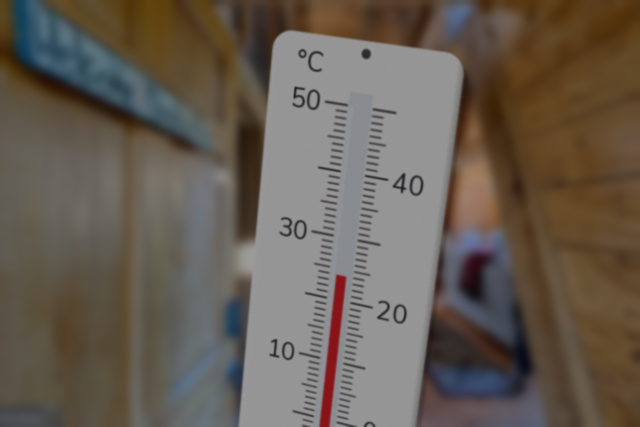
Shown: 24 °C
